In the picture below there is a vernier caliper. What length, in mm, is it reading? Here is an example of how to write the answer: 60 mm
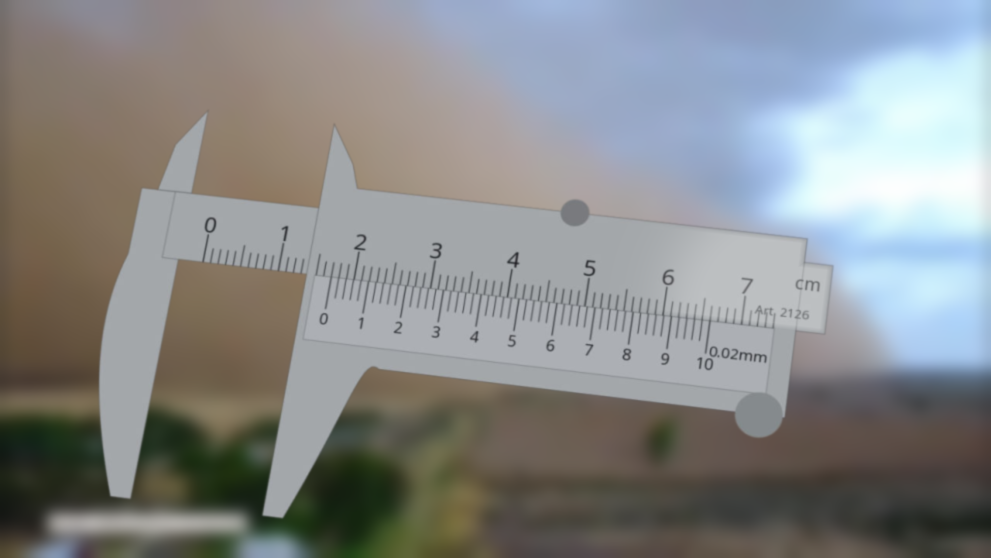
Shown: 17.0 mm
